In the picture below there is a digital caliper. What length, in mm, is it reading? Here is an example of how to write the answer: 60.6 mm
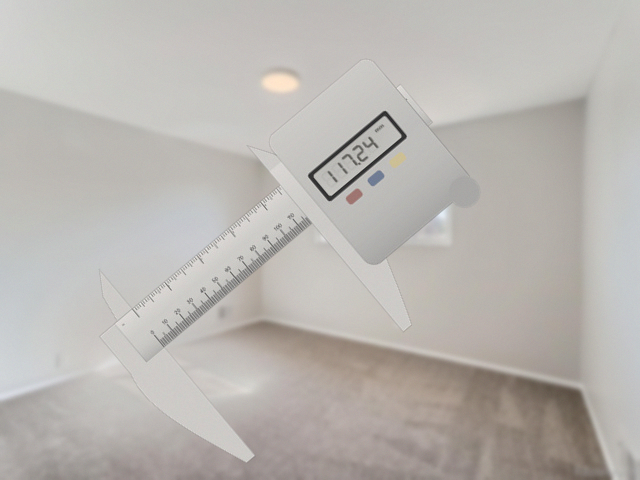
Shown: 117.24 mm
